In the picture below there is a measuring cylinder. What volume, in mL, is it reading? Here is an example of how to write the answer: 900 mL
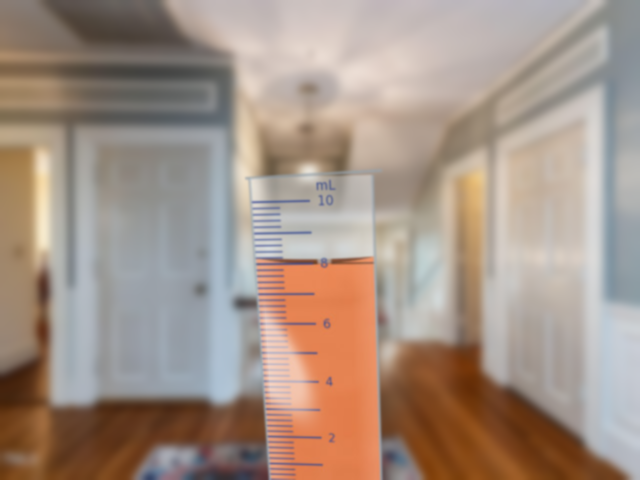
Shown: 8 mL
